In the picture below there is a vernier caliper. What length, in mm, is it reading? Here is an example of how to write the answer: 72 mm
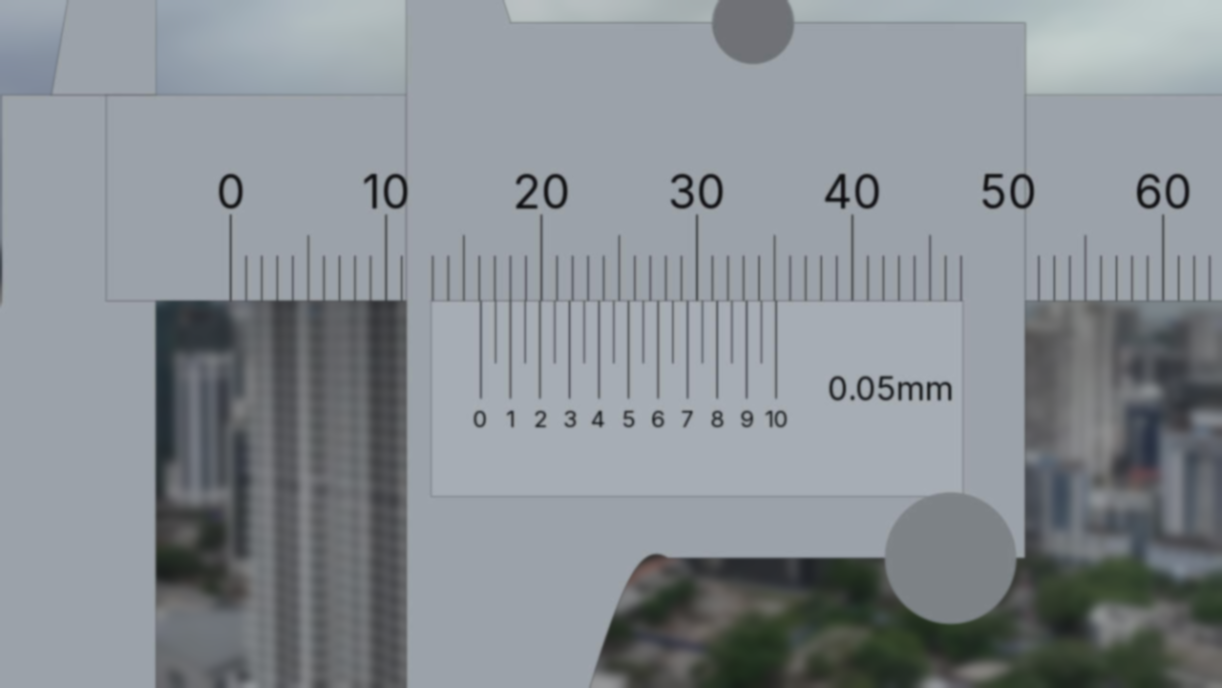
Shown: 16.1 mm
